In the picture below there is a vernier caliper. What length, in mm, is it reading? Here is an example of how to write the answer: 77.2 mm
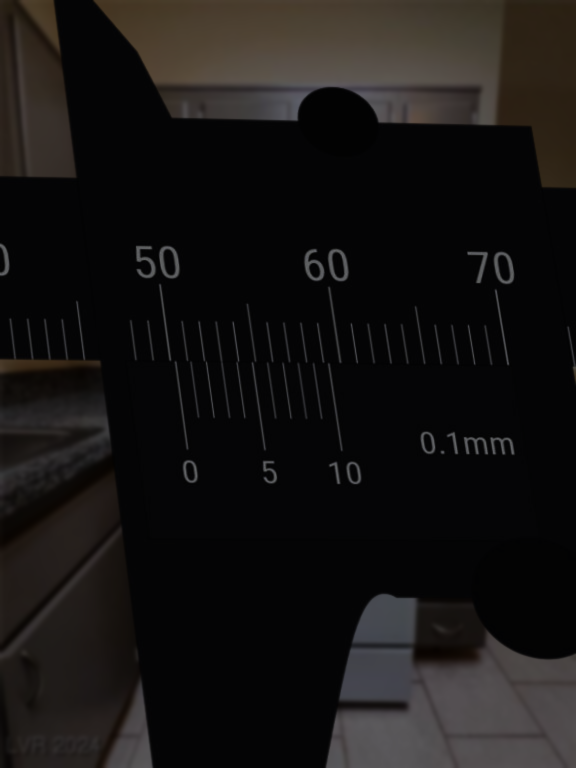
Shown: 50.3 mm
